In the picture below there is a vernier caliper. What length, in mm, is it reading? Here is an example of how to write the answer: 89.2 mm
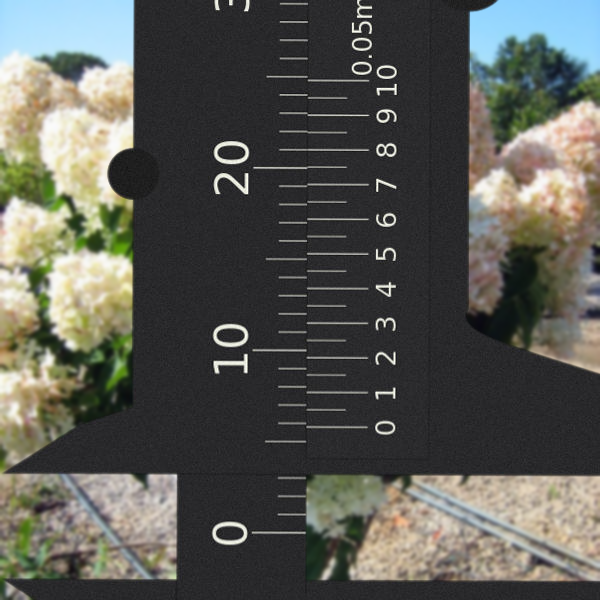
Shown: 5.8 mm
